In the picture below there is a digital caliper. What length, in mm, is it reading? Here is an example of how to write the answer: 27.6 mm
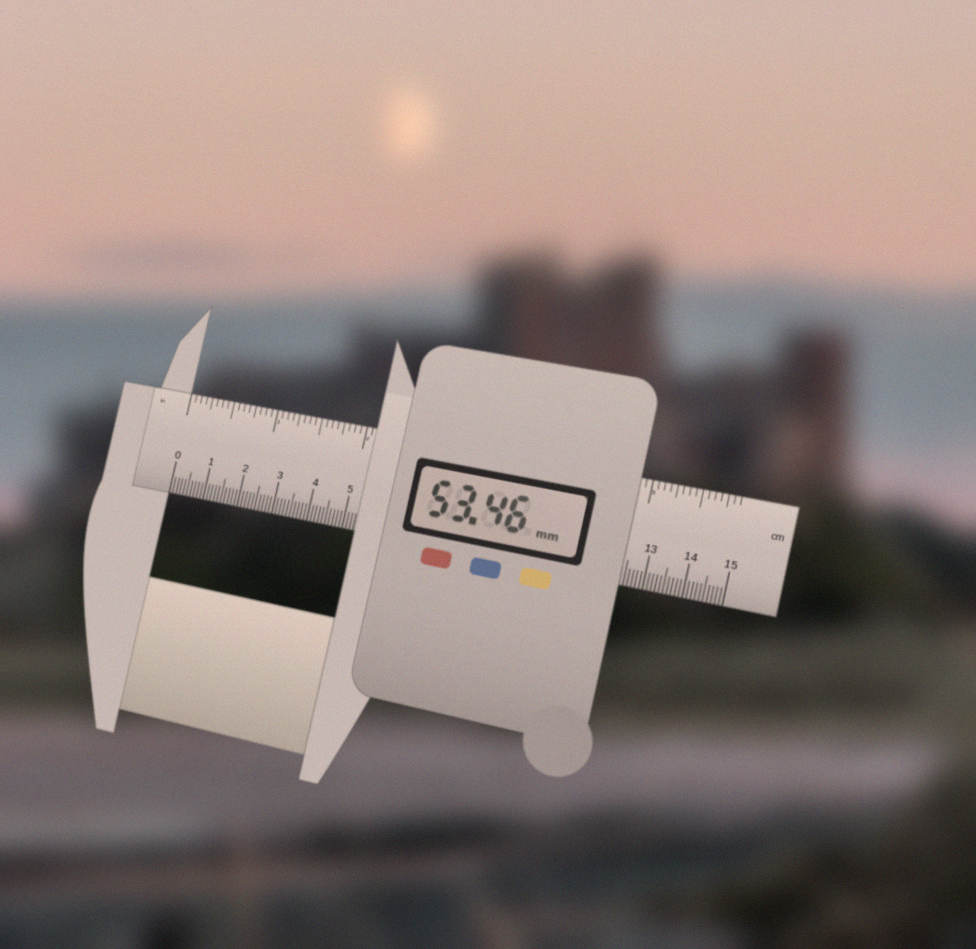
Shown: 53.46 mm
